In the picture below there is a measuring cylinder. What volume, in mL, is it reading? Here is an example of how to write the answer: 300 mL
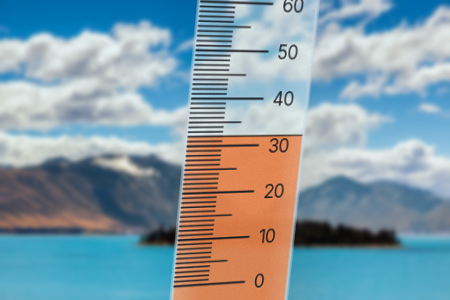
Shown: 32 mL
